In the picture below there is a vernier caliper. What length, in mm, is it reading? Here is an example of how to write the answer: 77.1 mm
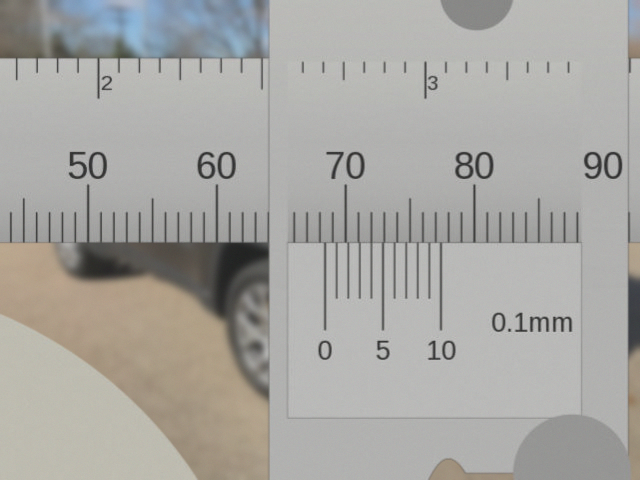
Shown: 68.4 mm
